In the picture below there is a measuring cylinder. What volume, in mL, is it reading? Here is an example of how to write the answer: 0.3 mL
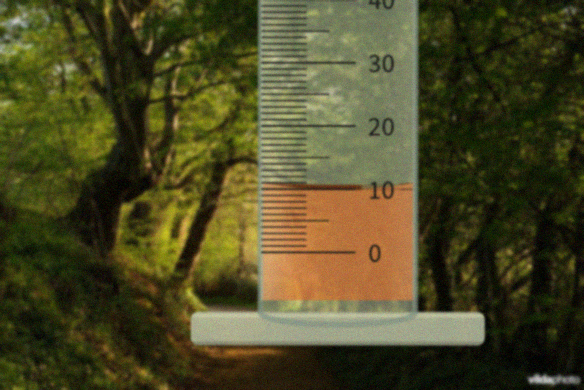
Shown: 10 mL
